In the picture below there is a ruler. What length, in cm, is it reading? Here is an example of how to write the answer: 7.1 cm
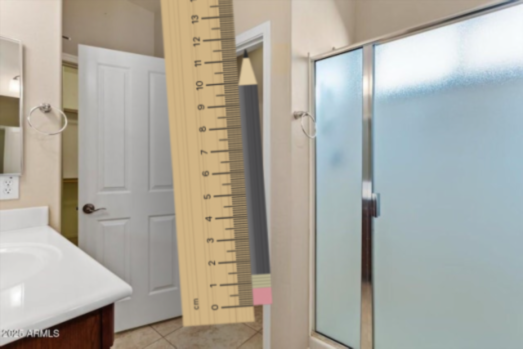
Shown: 11.5 cm
